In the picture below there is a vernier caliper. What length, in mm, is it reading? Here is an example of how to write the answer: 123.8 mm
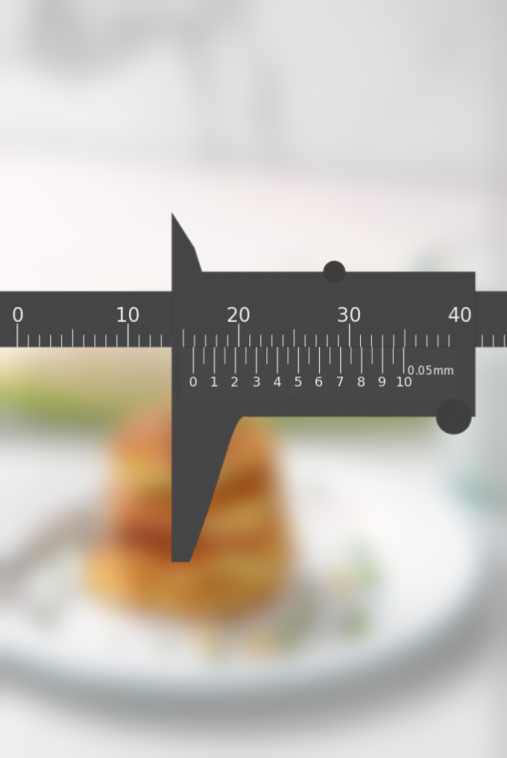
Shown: 15.9 mm
